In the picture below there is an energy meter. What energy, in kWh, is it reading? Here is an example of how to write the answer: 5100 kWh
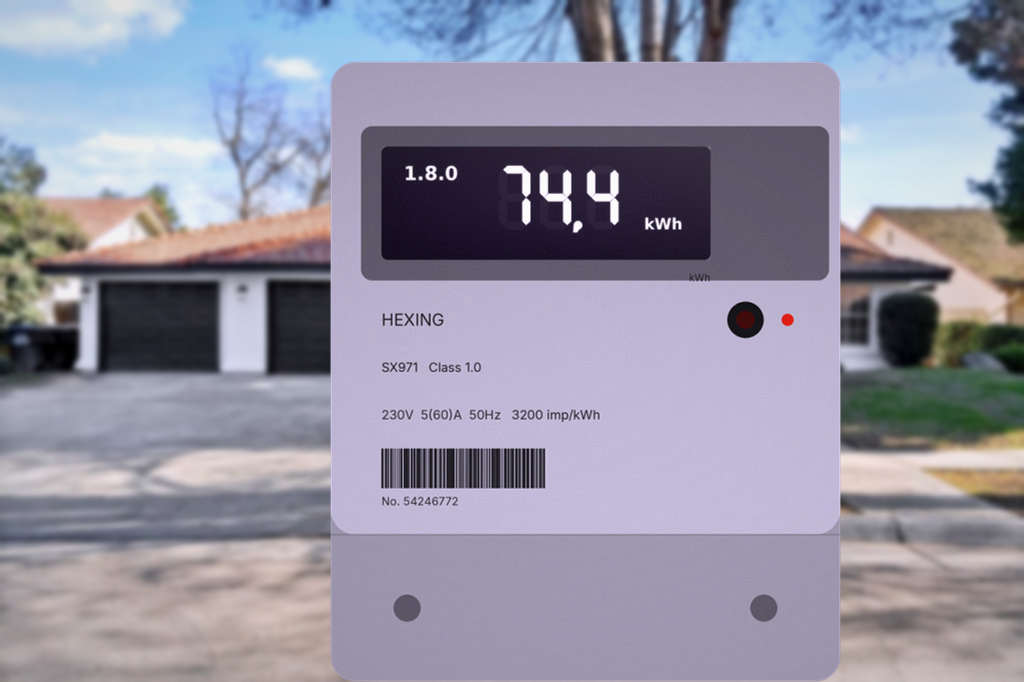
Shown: 74.4 kWh
